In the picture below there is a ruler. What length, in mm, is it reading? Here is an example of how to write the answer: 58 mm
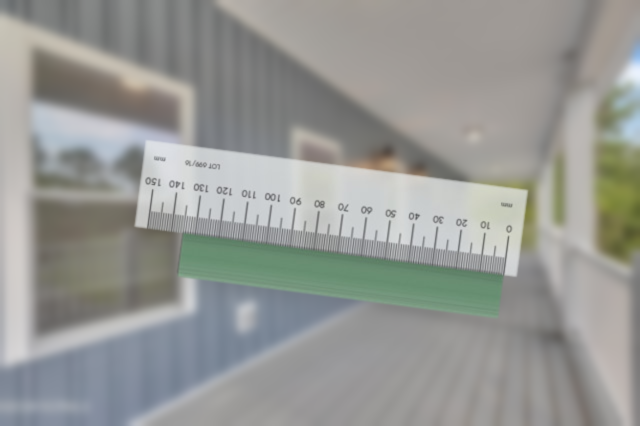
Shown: 135 mm
